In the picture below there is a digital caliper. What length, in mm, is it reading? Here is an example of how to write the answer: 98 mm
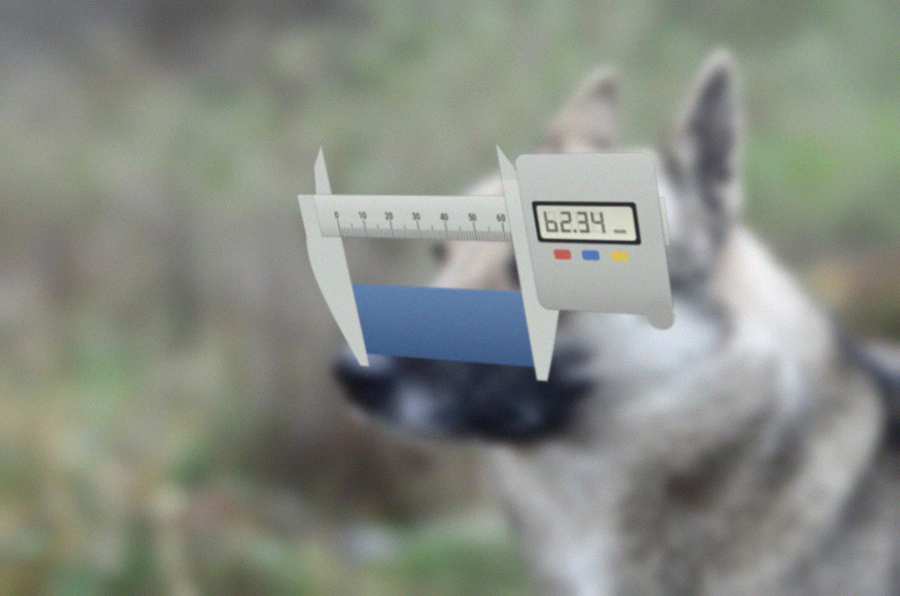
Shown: 62.34 mm
